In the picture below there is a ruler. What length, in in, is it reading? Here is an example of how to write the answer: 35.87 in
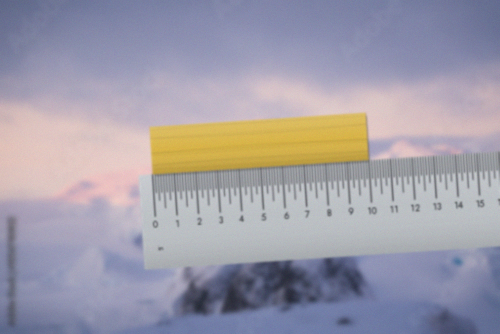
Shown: 10 in
